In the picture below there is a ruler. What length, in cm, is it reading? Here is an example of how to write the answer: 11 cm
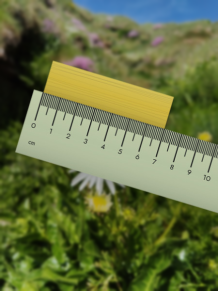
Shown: 7 cm
